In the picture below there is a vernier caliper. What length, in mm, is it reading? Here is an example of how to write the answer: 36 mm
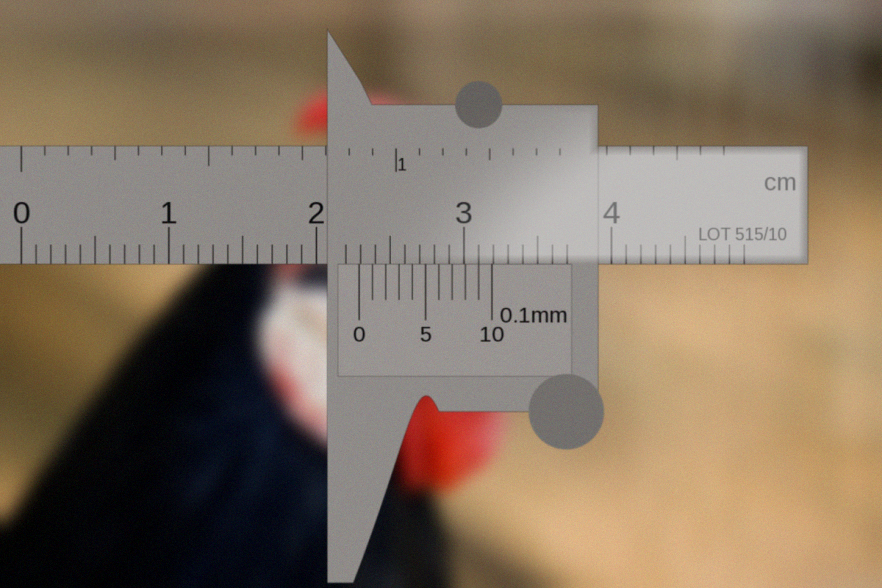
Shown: 22.9 mm
